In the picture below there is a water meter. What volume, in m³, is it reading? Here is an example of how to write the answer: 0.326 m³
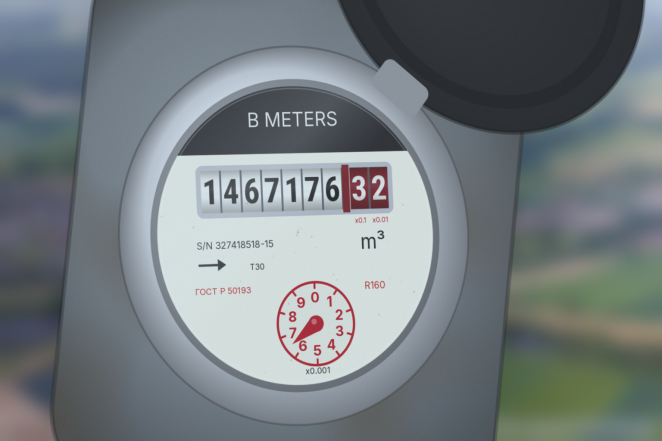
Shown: 1467176.326 m³
